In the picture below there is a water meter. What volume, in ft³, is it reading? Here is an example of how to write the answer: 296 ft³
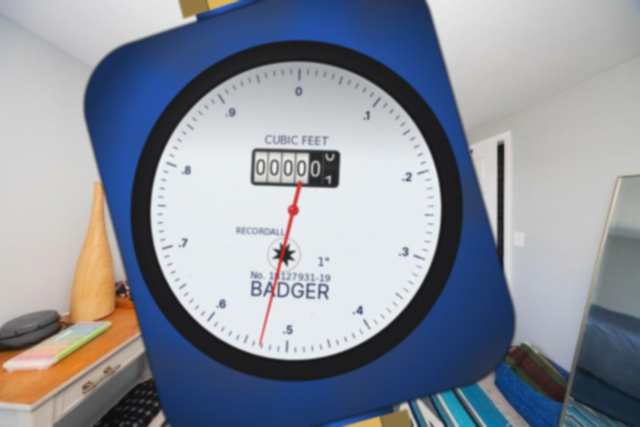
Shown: 0.53 ft³
